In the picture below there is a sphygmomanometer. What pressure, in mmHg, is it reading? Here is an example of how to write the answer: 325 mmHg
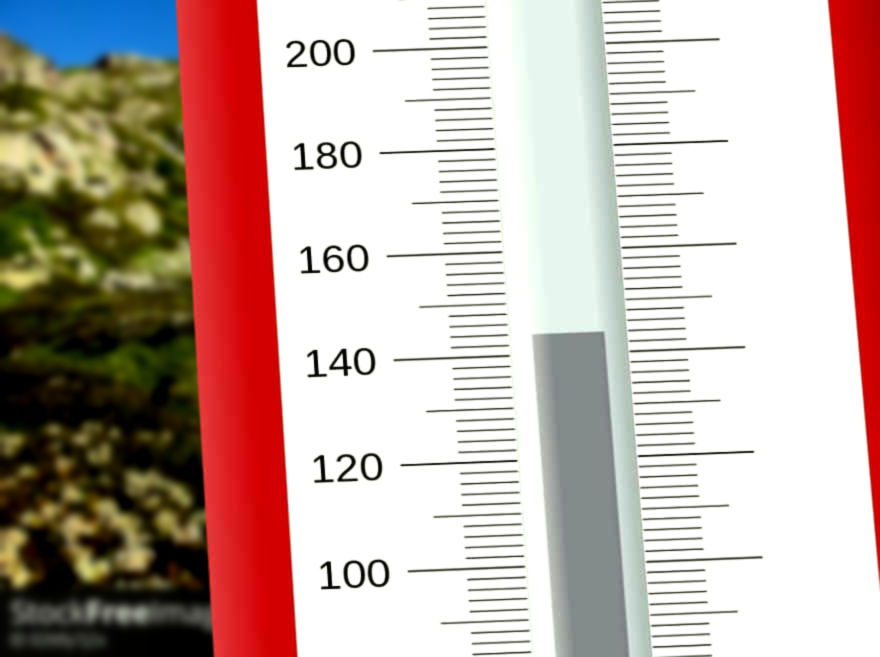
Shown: 144 mmHg
